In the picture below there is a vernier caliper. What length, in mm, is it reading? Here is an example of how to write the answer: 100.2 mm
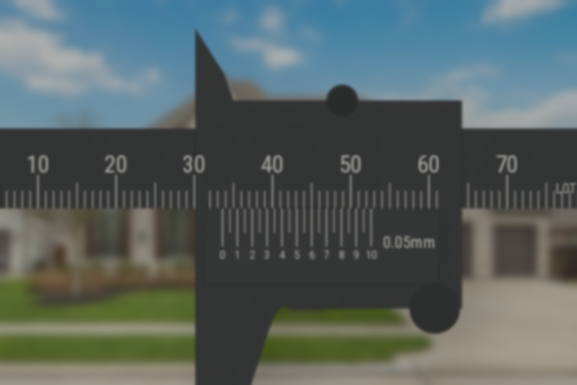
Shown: 33.6 mm
